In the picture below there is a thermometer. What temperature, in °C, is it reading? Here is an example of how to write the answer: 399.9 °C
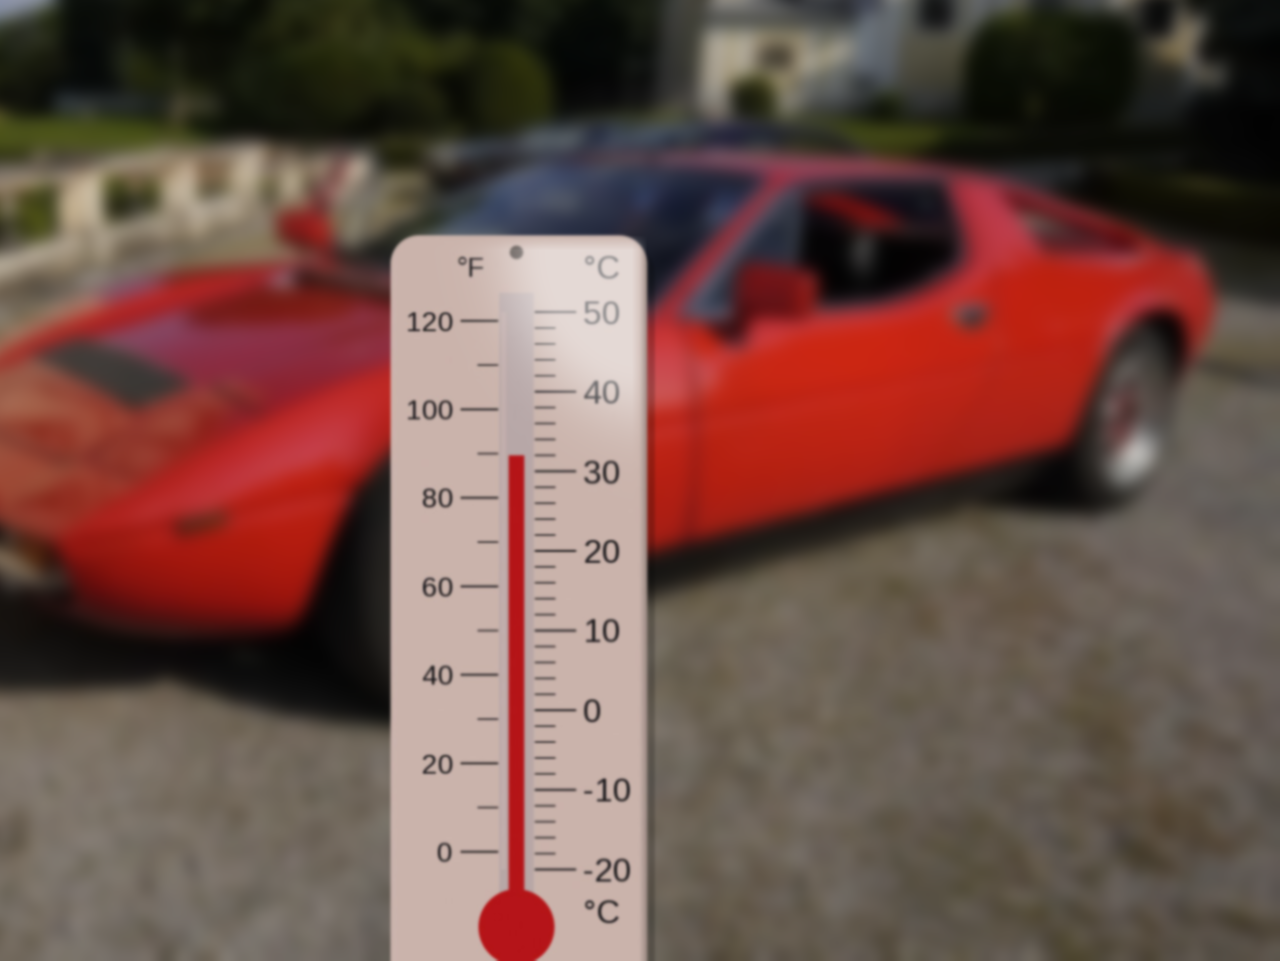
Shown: 32 °C
